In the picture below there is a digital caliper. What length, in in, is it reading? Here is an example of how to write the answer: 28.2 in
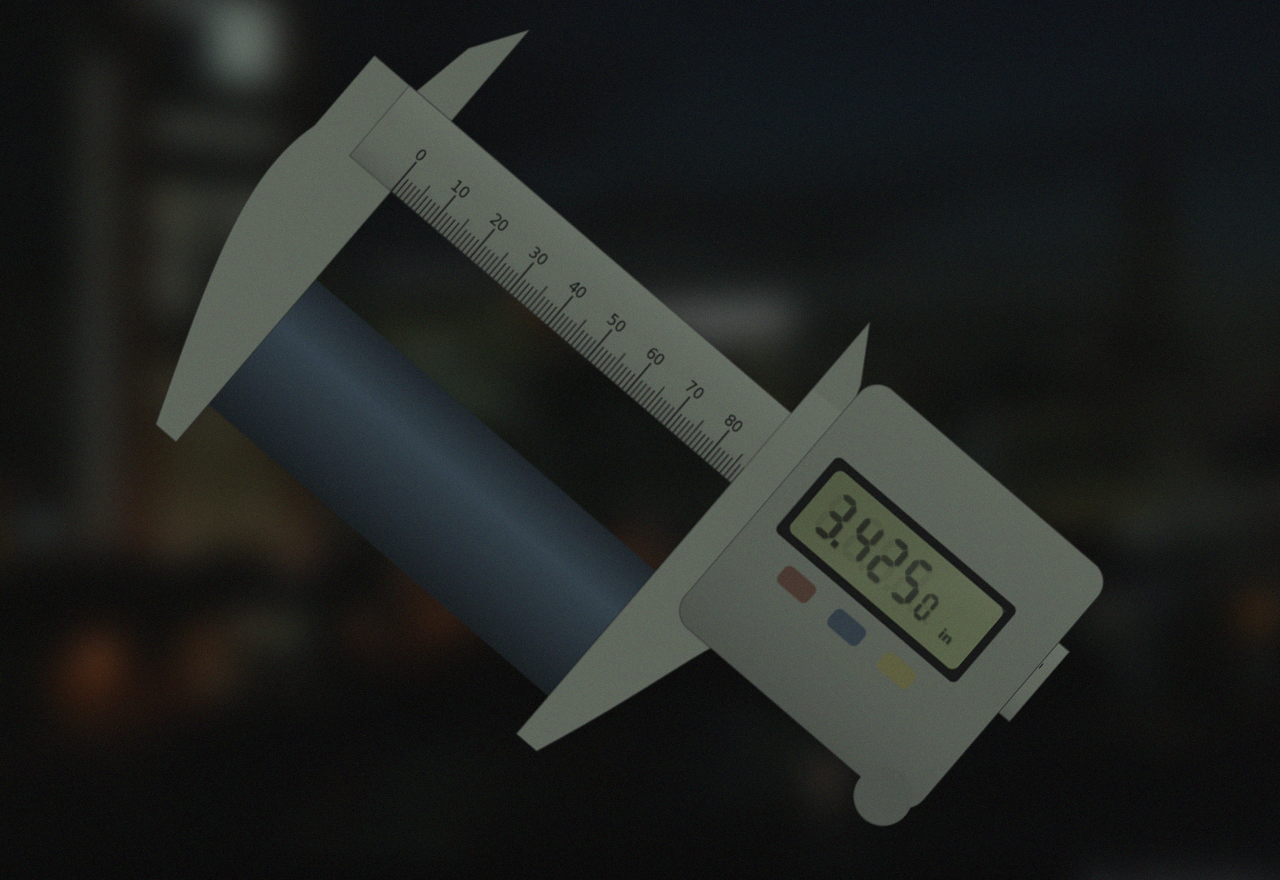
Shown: 3.4250 in
